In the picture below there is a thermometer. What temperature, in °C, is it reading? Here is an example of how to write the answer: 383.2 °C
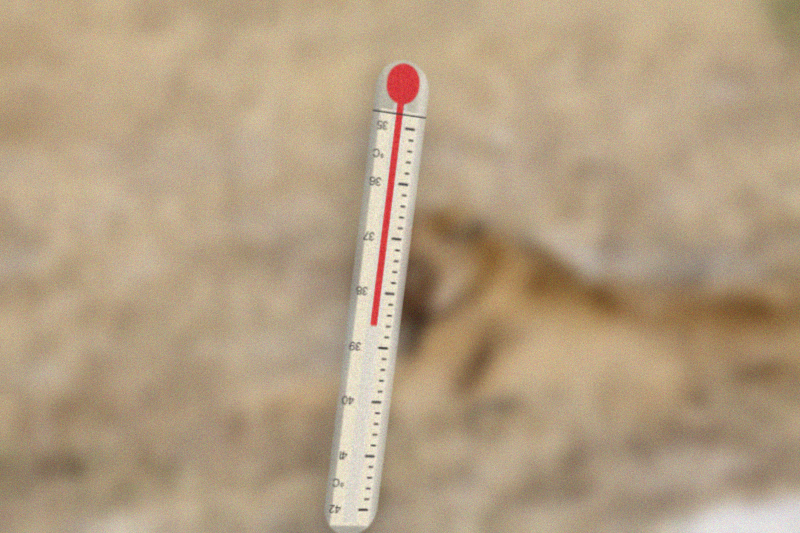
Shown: 38.6 °C
